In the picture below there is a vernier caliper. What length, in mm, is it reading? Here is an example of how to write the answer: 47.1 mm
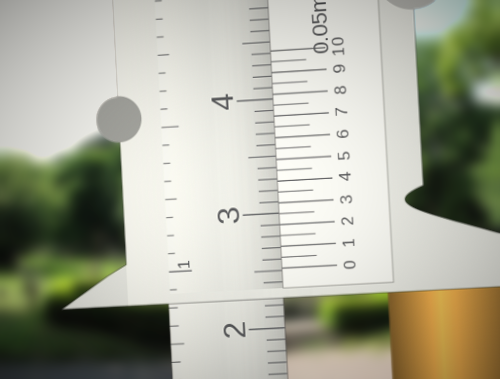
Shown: 25.2 mm
